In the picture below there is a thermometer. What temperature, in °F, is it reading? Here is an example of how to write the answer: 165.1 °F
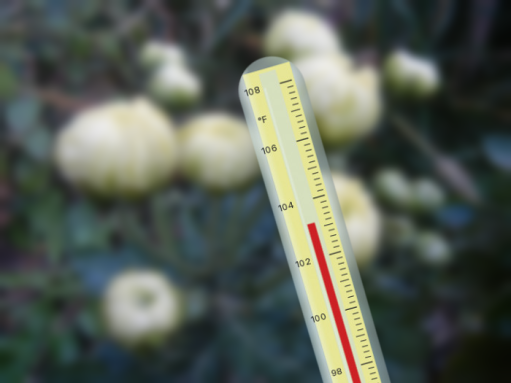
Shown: 103.2 °F
